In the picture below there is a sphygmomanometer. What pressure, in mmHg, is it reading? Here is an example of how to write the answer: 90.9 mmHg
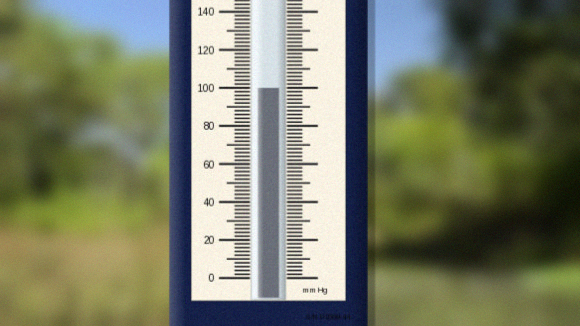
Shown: 100 mmHg
